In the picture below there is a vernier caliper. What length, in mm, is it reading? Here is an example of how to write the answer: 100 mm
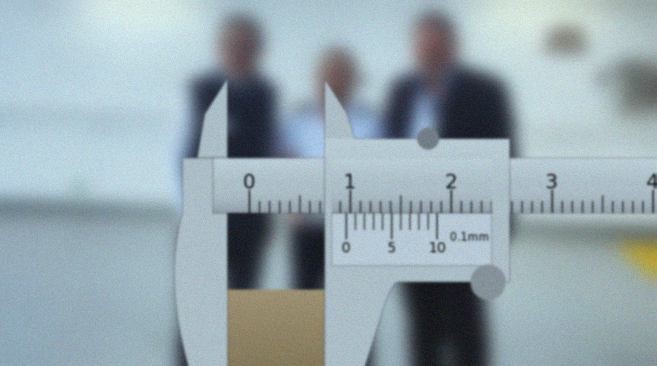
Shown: 9.6 mm
